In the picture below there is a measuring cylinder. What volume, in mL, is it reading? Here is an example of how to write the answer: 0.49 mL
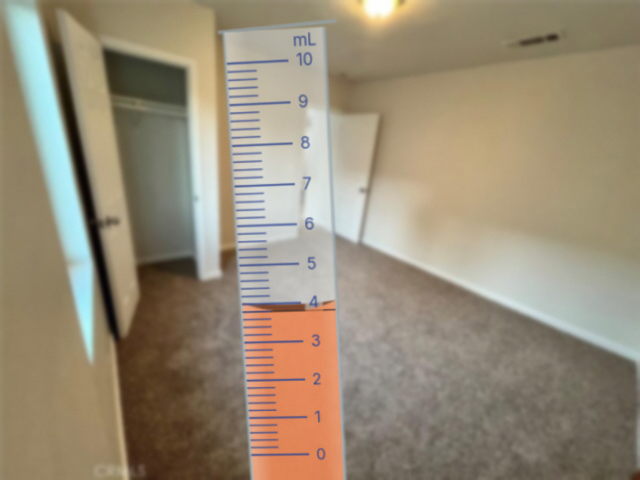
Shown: 3.8 mL
